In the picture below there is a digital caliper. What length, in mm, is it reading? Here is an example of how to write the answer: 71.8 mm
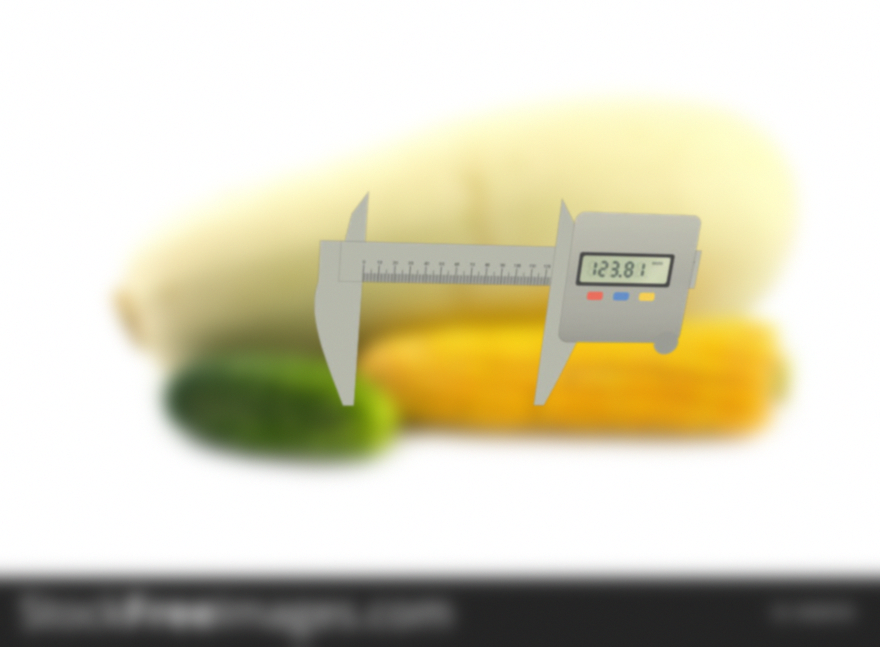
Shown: 123.81 mm
